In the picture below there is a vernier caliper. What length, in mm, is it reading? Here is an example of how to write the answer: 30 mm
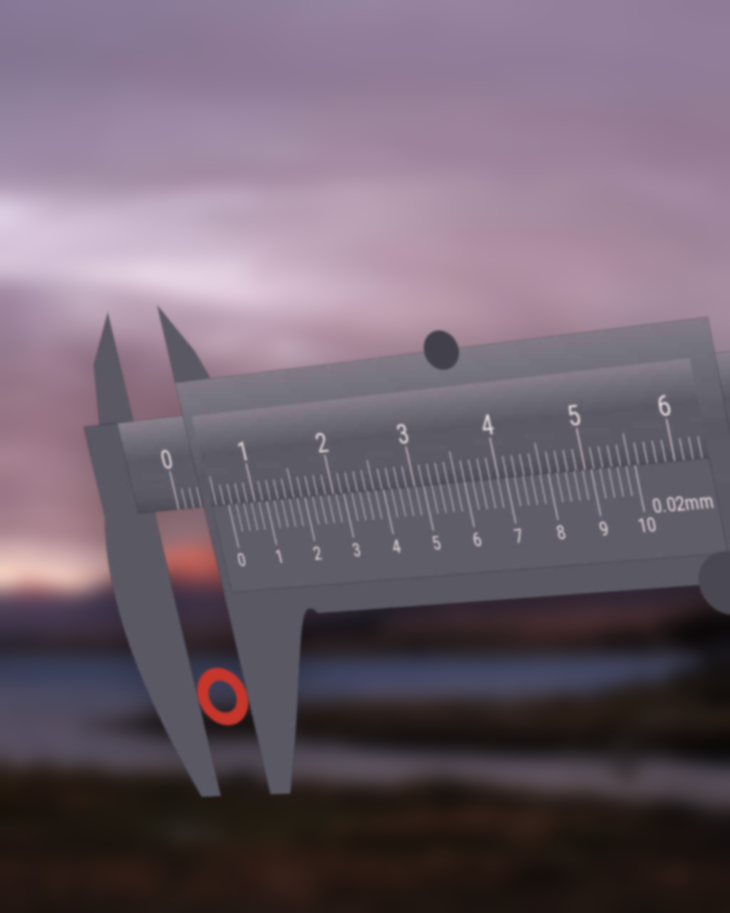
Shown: 6.6 mm
